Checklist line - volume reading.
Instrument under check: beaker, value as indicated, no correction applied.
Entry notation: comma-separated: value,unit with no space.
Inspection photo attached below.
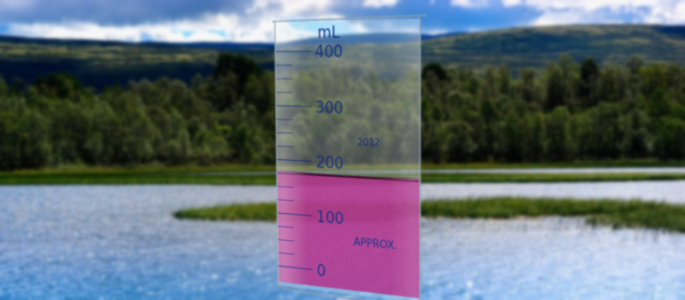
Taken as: 175,mL
